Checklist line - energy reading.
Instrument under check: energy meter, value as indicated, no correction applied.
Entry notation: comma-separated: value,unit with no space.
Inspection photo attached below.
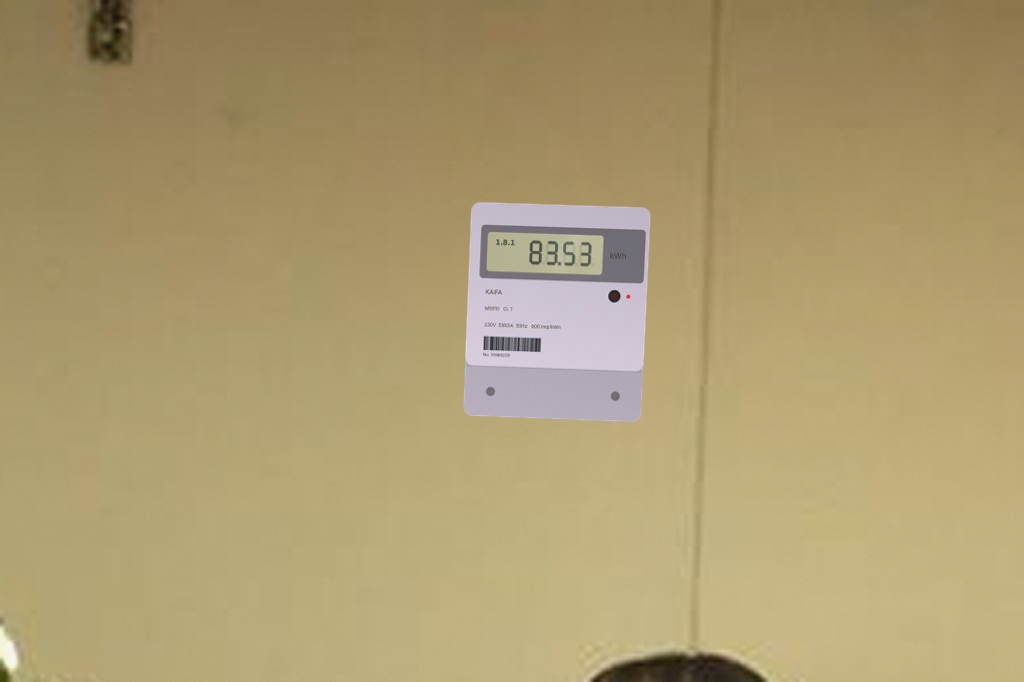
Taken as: 83.53,kWh
